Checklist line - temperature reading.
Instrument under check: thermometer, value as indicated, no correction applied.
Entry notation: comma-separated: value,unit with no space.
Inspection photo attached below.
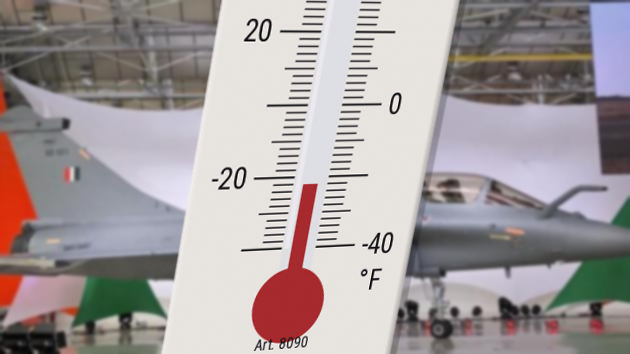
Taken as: -22,°F
